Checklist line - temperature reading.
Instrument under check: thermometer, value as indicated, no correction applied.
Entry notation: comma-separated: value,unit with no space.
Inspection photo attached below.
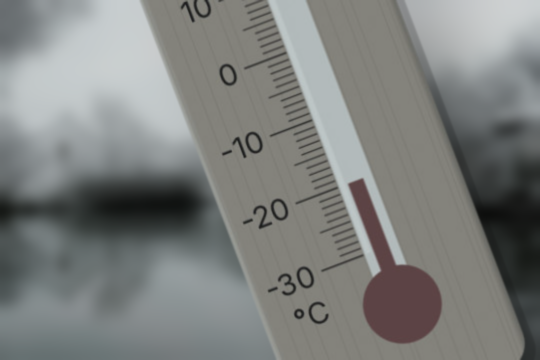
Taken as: -20,°C
